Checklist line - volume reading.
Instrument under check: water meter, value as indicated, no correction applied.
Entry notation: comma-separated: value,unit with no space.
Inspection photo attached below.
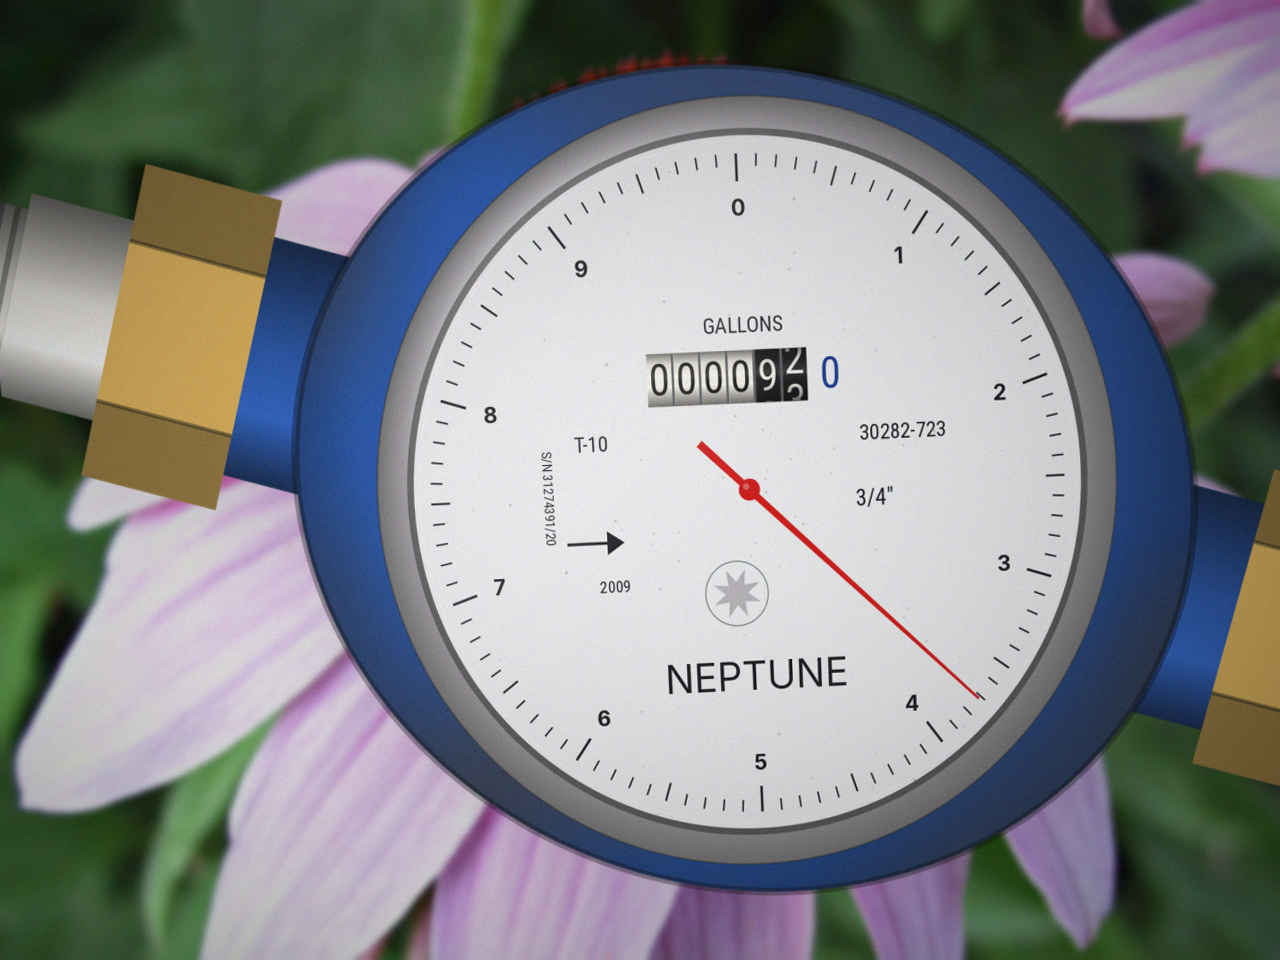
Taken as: 923.7,gal
